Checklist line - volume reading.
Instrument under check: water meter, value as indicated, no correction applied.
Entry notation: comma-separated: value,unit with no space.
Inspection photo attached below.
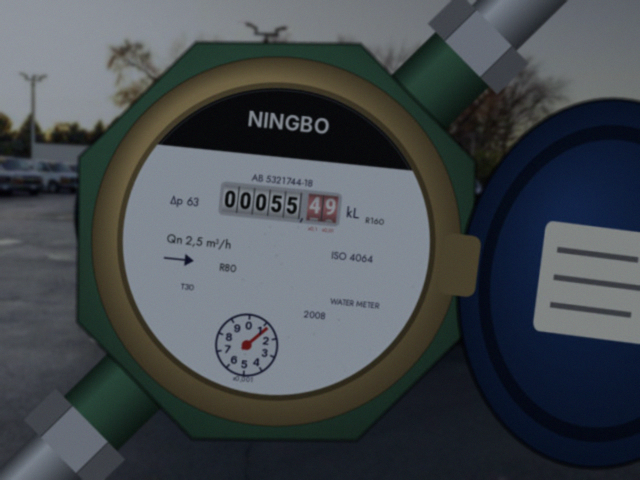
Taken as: 55.491,kL
